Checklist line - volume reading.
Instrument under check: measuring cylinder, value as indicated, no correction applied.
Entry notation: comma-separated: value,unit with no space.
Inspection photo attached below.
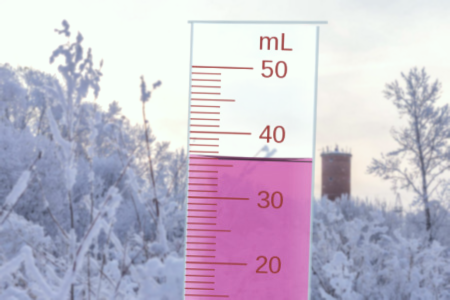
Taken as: 36,mL
